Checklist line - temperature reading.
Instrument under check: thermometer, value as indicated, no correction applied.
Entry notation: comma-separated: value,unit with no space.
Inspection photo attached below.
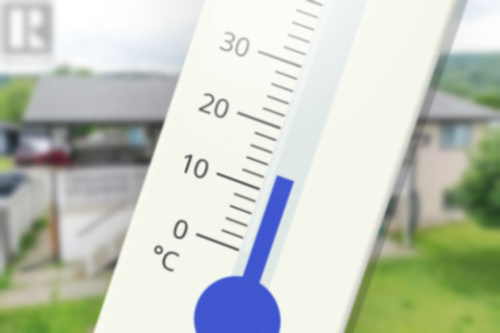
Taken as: 13,°C
